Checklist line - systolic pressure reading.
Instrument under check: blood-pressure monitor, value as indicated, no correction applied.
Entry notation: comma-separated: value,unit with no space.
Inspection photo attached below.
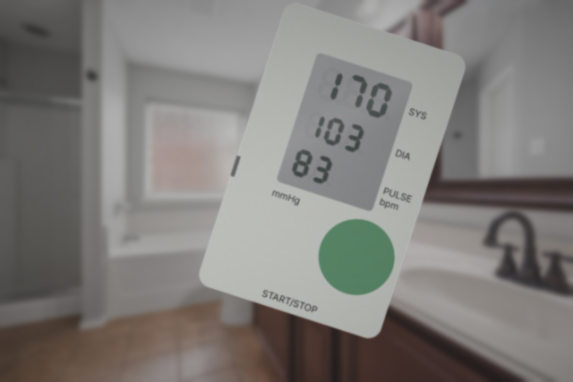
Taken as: 170,mmHg
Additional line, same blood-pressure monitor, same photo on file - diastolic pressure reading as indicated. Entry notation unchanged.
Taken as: 103,mmHg
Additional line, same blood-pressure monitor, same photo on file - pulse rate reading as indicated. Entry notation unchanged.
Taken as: 83,bpm
